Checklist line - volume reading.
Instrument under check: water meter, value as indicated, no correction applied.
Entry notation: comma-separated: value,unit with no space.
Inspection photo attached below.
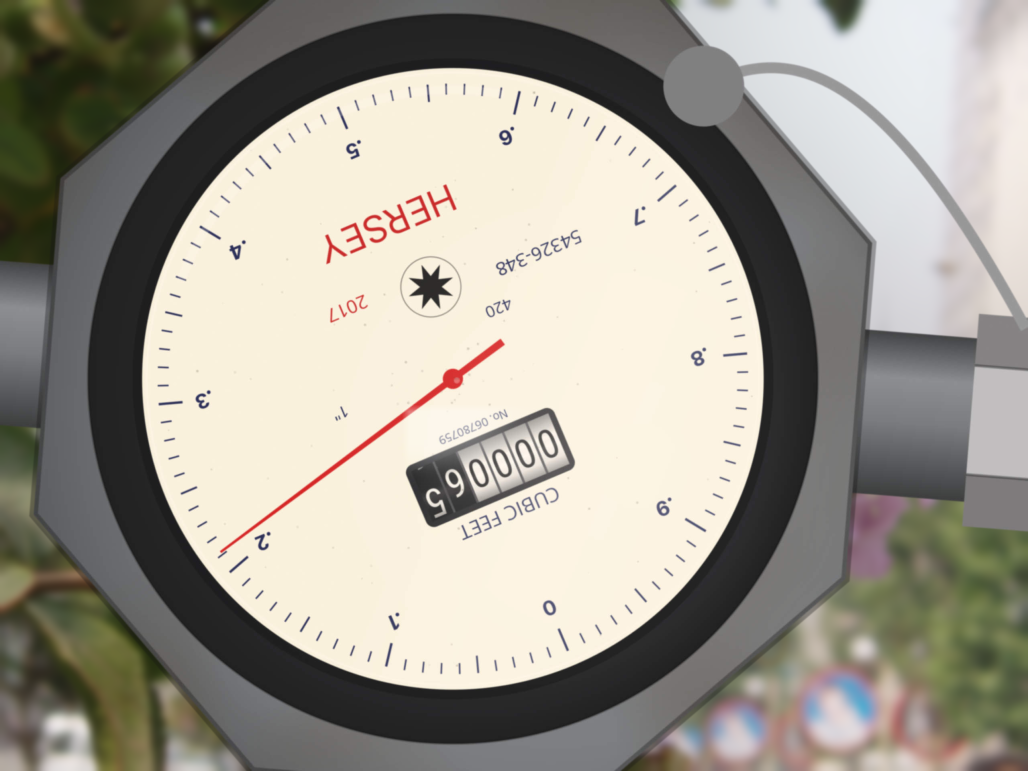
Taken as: 65.21,ft³
